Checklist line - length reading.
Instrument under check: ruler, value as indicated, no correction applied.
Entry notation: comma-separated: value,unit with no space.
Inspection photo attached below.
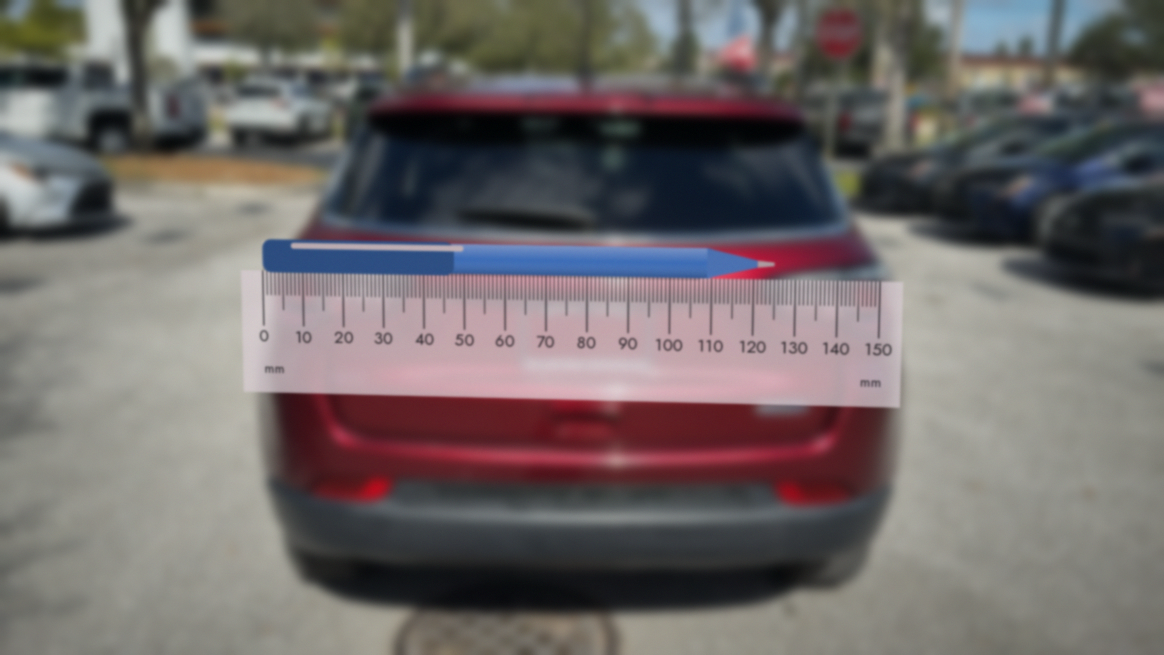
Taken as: 125,mm
